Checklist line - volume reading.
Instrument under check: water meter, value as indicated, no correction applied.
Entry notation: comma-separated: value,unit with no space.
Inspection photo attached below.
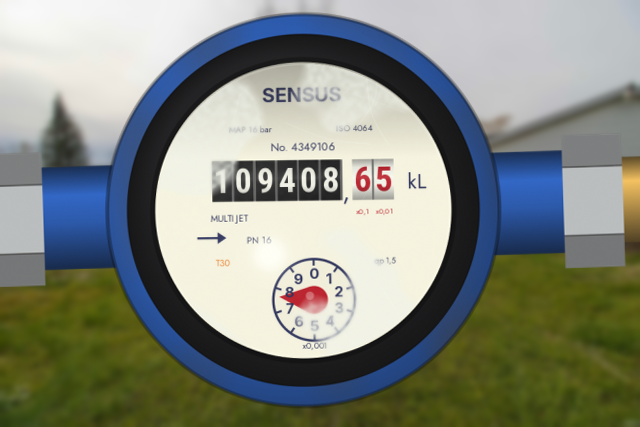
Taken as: 109408.657,kL
